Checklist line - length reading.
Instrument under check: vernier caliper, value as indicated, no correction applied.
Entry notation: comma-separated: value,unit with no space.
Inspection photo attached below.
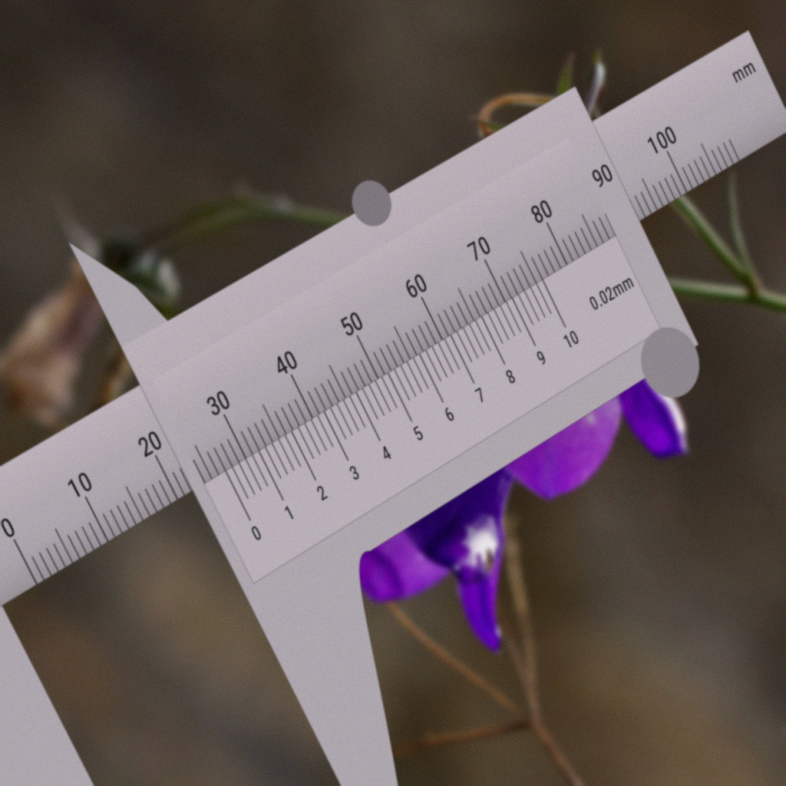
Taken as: 27.0,mm
